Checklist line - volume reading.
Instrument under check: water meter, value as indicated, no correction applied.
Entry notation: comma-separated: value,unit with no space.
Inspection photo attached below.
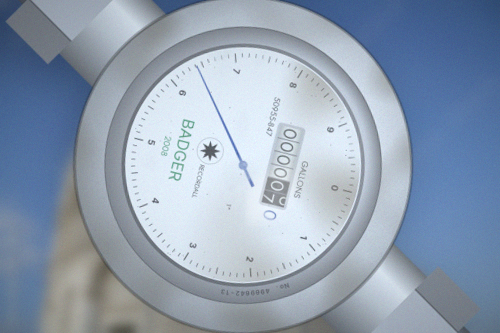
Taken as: 66.4,gal
